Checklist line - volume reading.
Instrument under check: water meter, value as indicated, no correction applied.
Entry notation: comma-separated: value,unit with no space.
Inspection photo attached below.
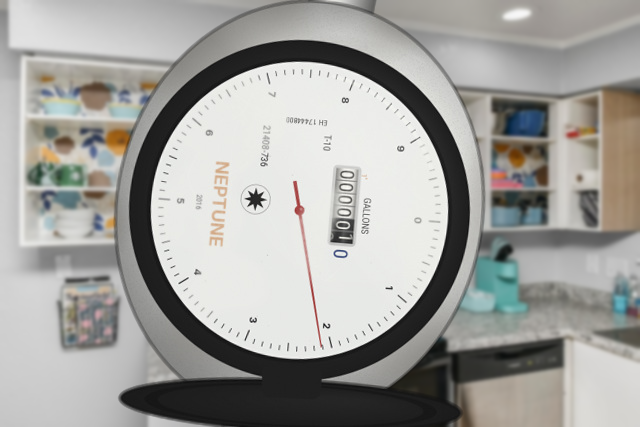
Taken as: 12.1,gal
